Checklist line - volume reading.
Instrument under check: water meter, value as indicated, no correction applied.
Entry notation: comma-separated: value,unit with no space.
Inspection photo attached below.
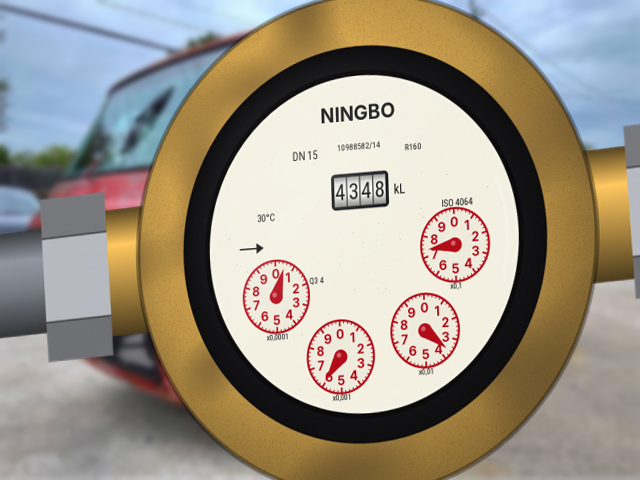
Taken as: 4348.7360,kL
